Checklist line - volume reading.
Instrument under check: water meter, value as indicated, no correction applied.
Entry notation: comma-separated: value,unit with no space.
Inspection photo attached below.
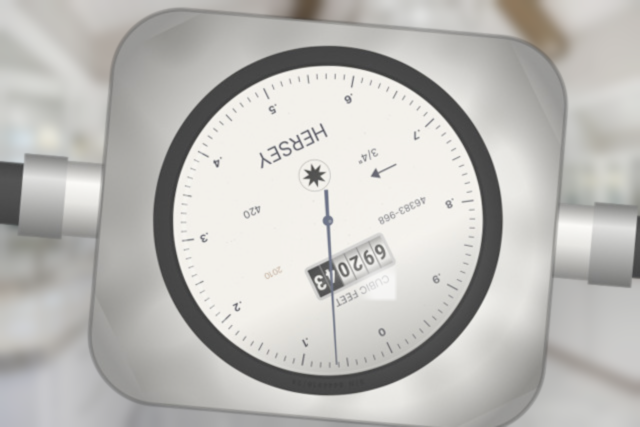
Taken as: 692043.06,ft³
